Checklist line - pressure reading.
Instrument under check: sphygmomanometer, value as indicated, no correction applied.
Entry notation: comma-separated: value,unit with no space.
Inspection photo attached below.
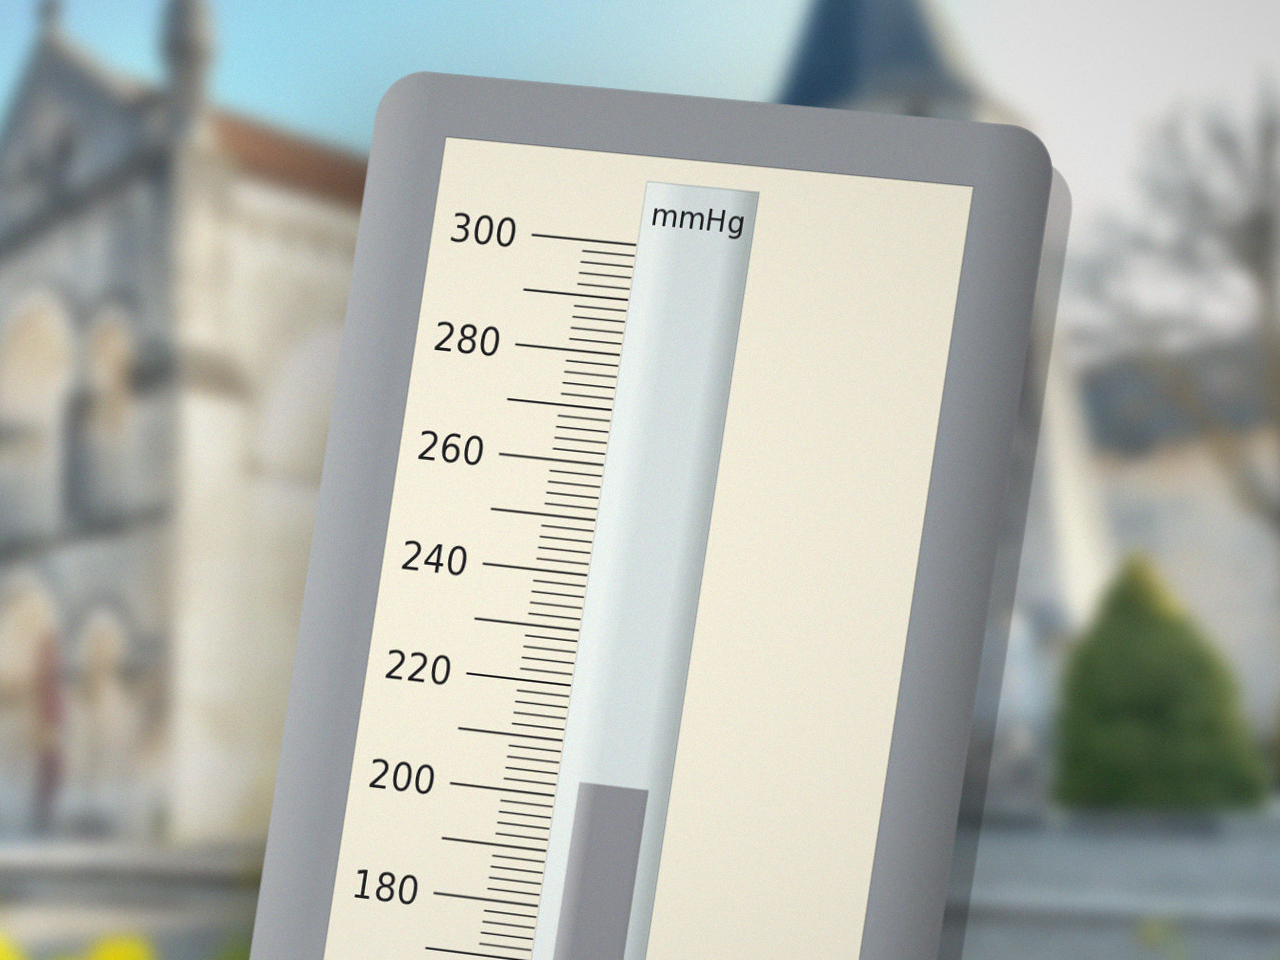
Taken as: 203,mmHg
